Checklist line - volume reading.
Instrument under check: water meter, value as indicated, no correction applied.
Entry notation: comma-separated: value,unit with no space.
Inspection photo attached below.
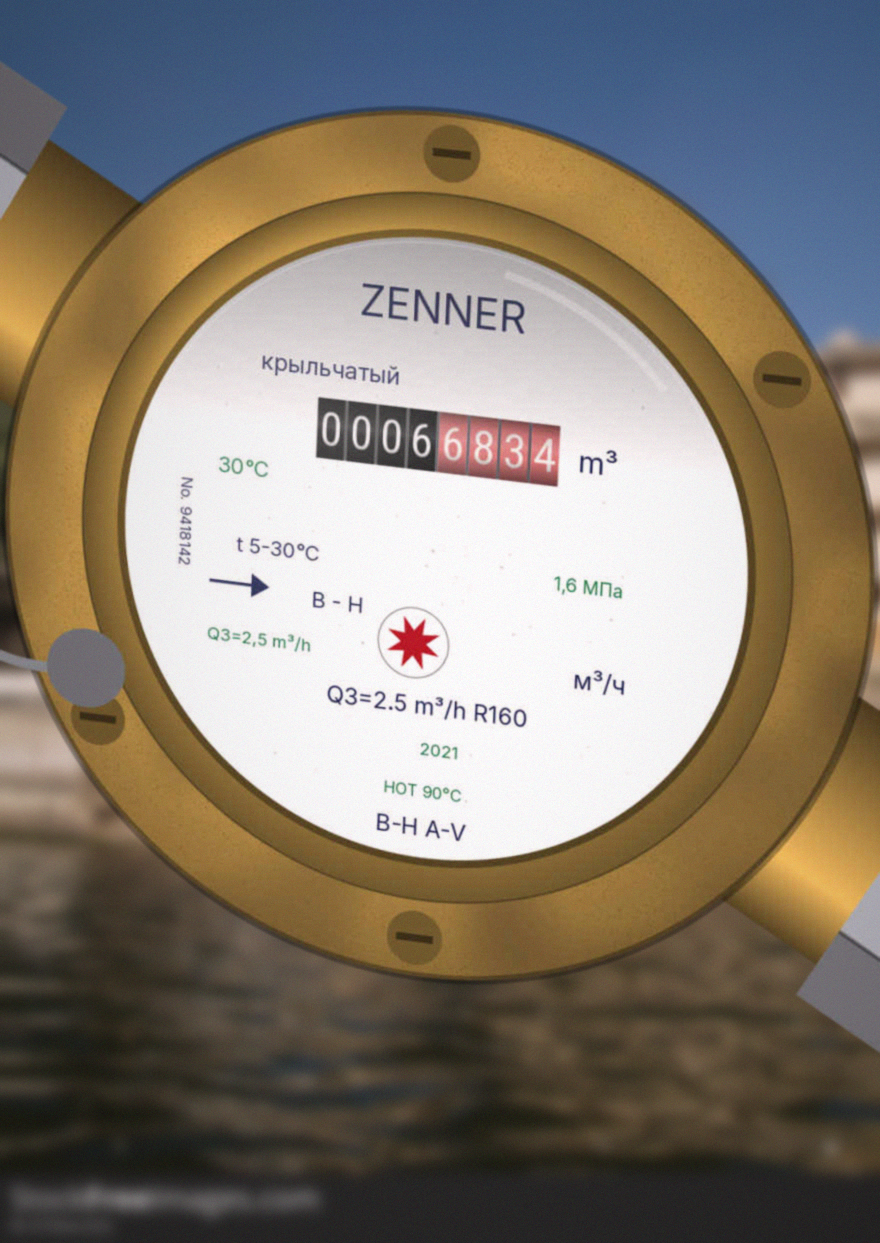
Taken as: 6.6834,m³
